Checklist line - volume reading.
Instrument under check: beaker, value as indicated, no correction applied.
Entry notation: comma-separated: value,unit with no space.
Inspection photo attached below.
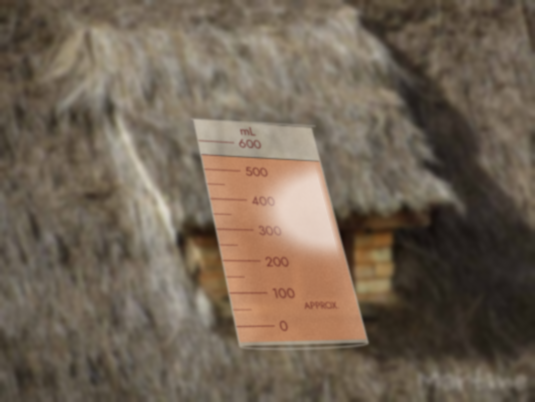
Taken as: 550,mL
